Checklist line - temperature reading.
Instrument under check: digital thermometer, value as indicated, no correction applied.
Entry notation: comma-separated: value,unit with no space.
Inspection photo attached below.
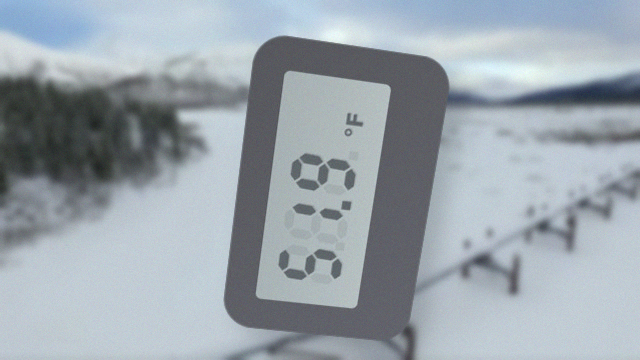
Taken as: 51.9,°F
